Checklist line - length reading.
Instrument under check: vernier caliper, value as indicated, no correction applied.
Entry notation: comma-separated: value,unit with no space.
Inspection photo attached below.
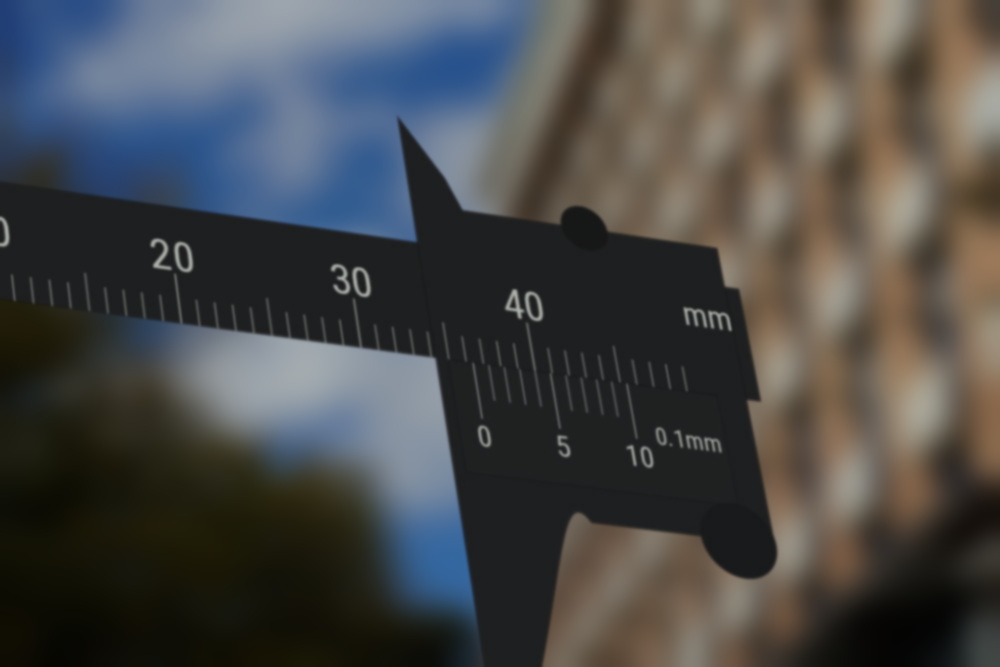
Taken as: 36.4,mm
